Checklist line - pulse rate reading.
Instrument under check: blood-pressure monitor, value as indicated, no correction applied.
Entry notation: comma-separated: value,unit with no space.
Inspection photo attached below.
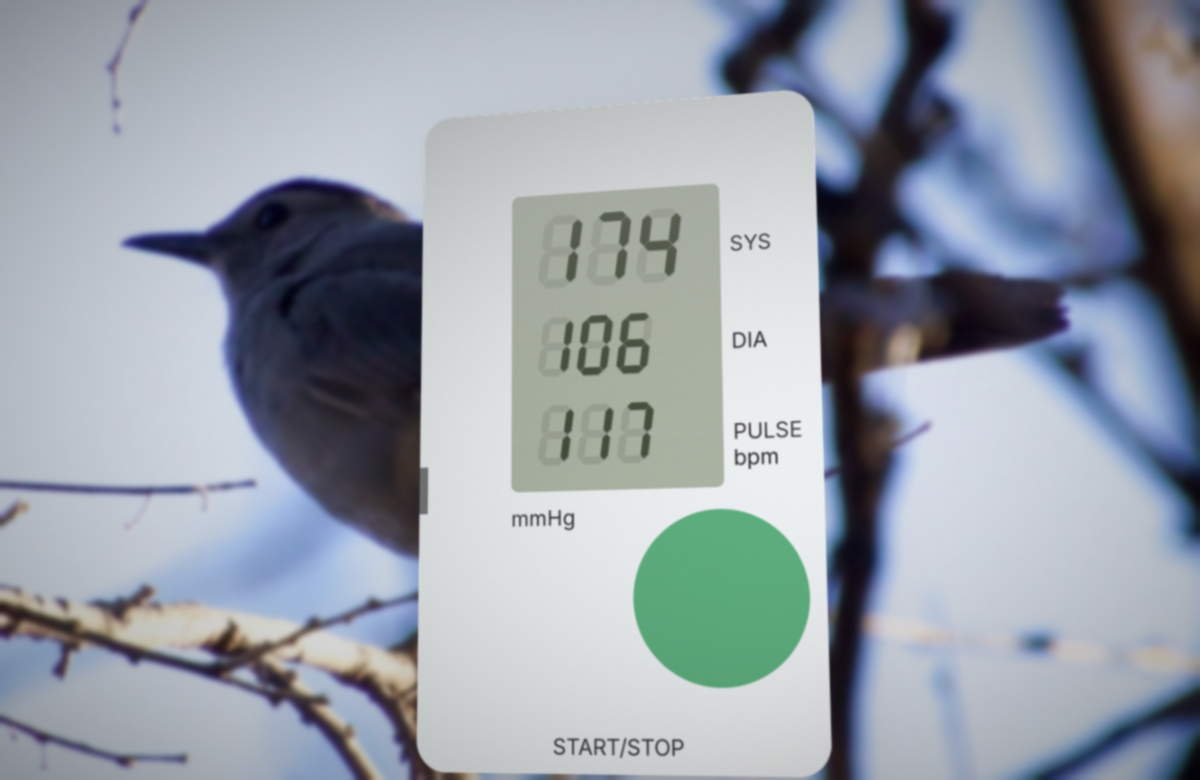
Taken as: 117,bpm
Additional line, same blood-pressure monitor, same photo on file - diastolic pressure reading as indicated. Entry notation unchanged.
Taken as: 106,mmHg
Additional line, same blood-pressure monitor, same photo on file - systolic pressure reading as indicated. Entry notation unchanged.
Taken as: 174,mmHg
